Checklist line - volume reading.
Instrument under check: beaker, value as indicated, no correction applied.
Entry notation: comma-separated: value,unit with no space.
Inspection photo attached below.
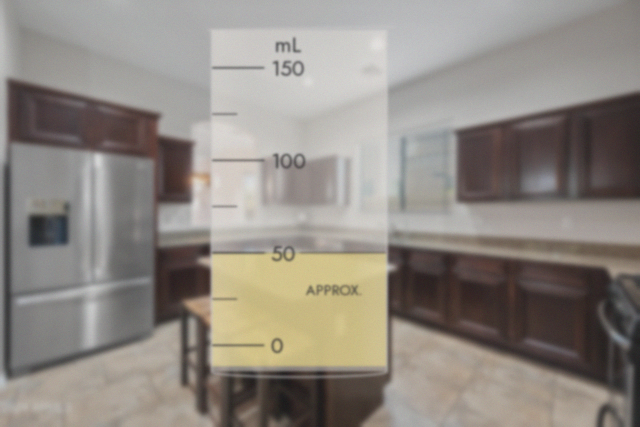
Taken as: 50,mL
